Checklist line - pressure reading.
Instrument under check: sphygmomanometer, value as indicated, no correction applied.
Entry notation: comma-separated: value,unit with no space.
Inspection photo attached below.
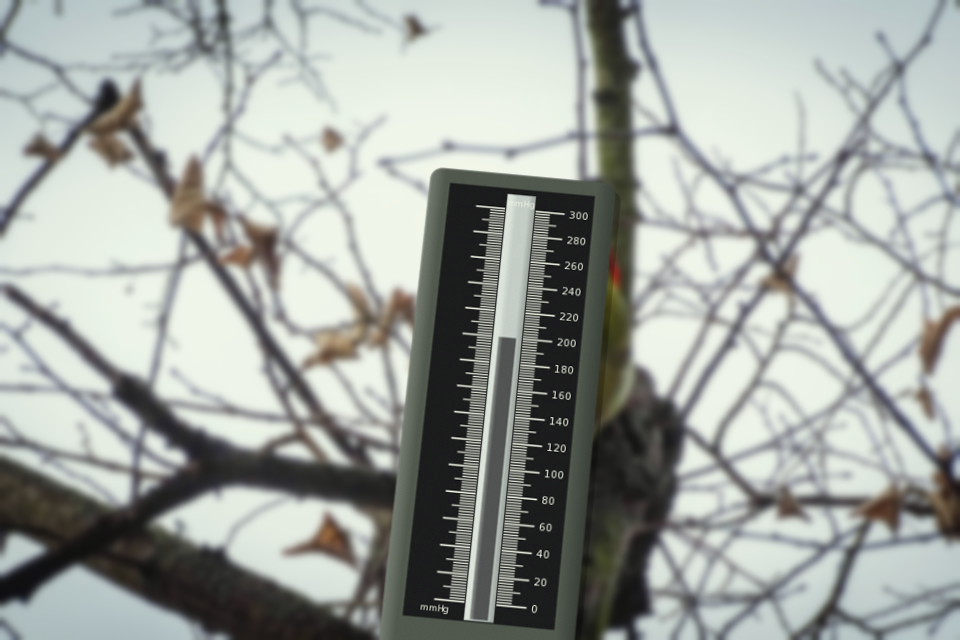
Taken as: 200,mmHg
